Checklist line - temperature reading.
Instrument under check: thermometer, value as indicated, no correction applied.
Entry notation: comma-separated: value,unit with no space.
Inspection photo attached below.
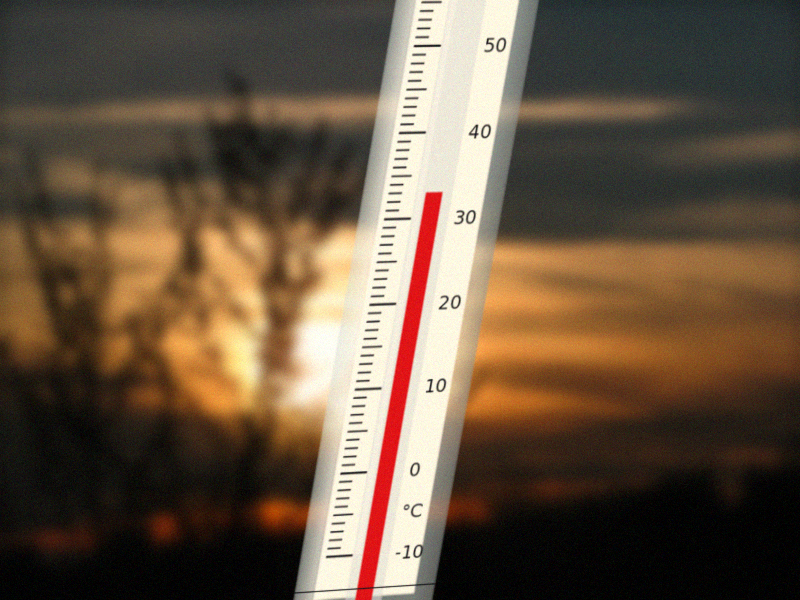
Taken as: 33,°C
